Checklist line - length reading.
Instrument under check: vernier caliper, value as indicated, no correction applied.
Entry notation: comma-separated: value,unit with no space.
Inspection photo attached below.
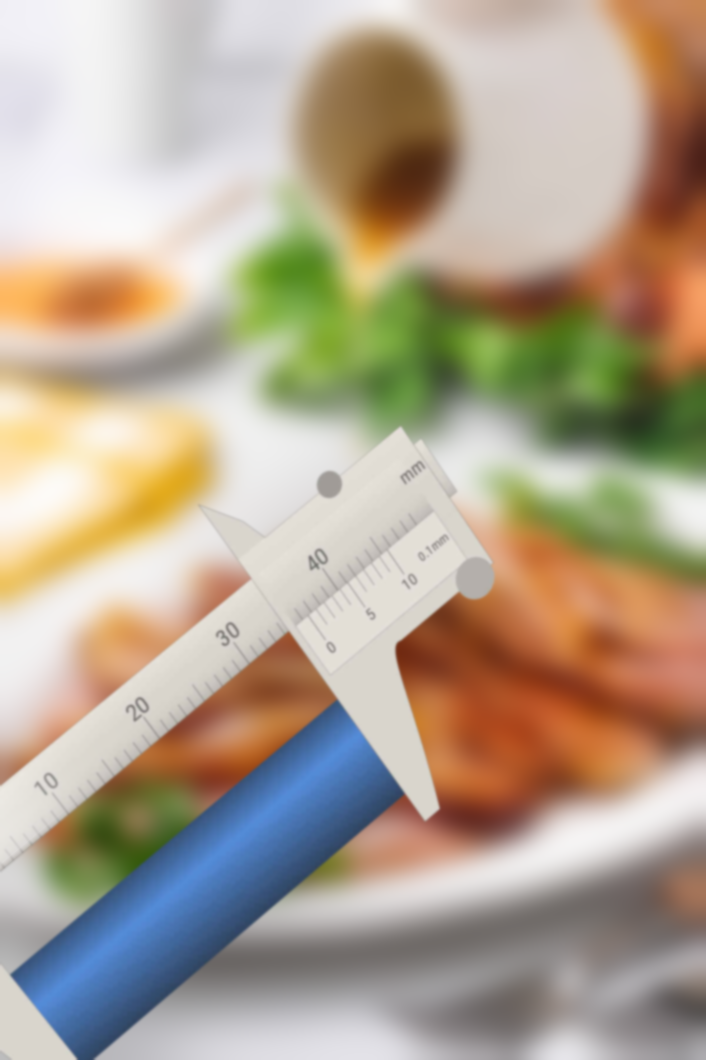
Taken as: 36.6,mm
